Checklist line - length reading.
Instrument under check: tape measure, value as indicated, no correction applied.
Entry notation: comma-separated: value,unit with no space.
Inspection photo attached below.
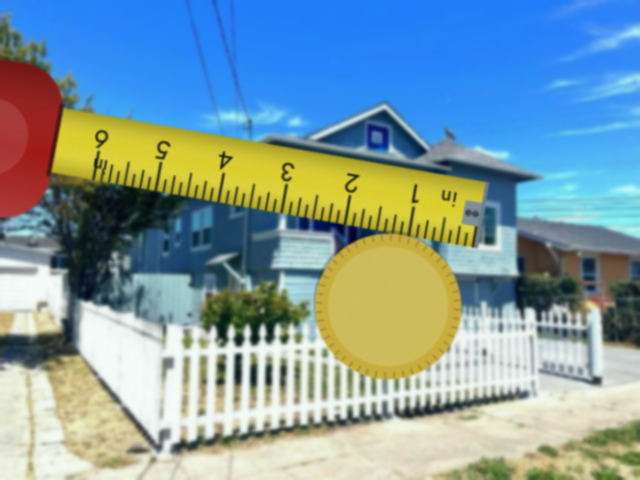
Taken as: 2.25,in
